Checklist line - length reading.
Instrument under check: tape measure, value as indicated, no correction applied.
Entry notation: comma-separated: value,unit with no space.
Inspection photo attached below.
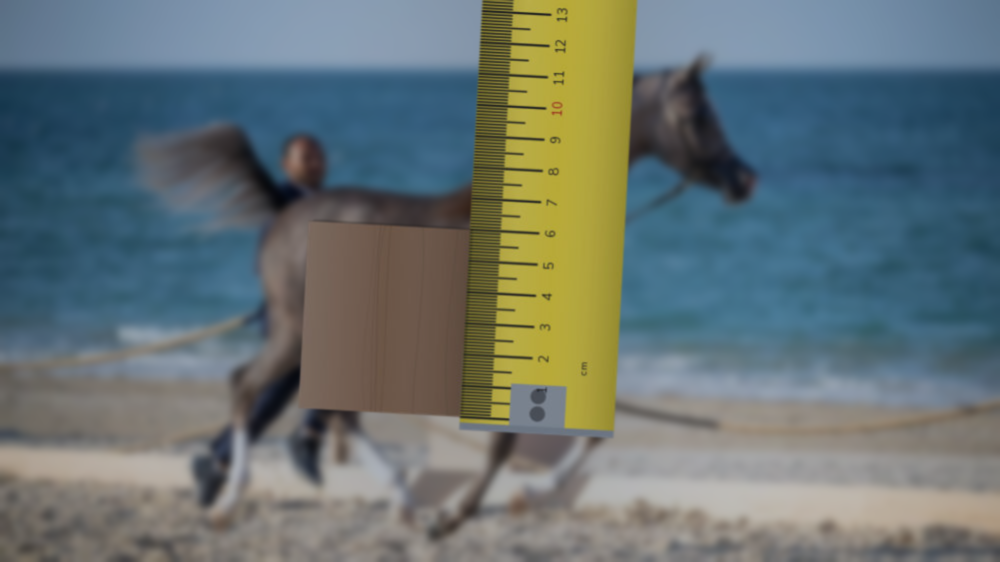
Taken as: 6,cm
